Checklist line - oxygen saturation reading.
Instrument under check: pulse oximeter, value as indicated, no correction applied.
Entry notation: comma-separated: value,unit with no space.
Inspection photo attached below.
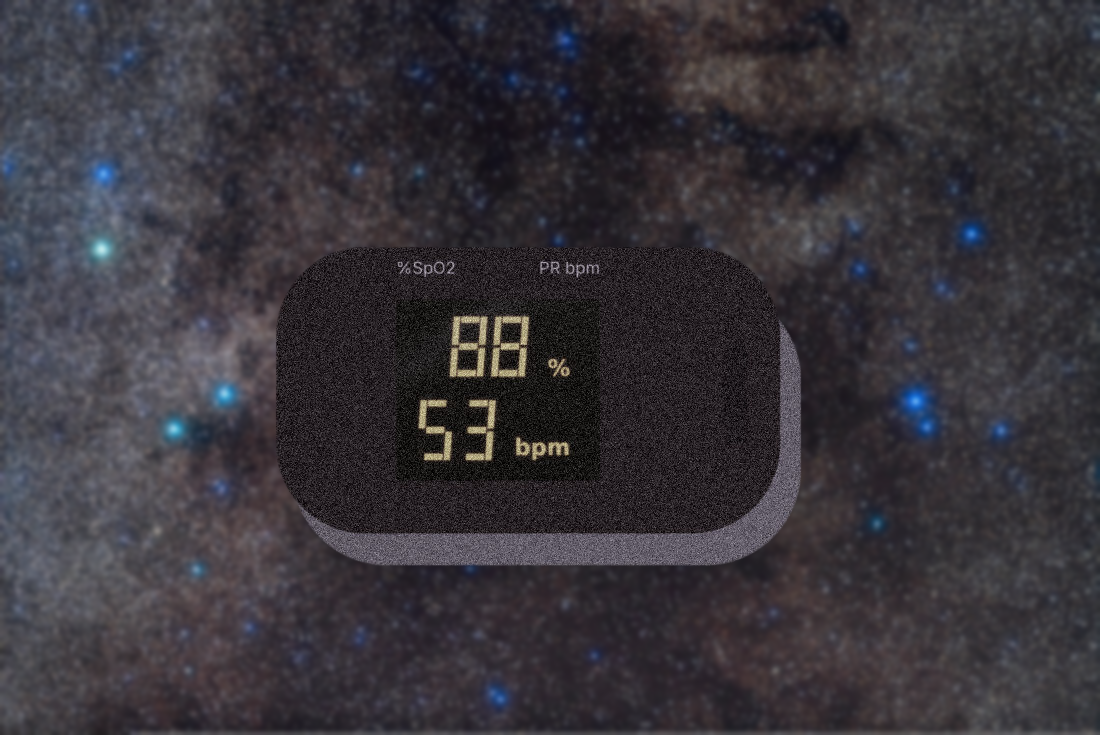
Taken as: 88,%
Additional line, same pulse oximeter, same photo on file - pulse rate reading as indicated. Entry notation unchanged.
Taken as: 53,bpm
